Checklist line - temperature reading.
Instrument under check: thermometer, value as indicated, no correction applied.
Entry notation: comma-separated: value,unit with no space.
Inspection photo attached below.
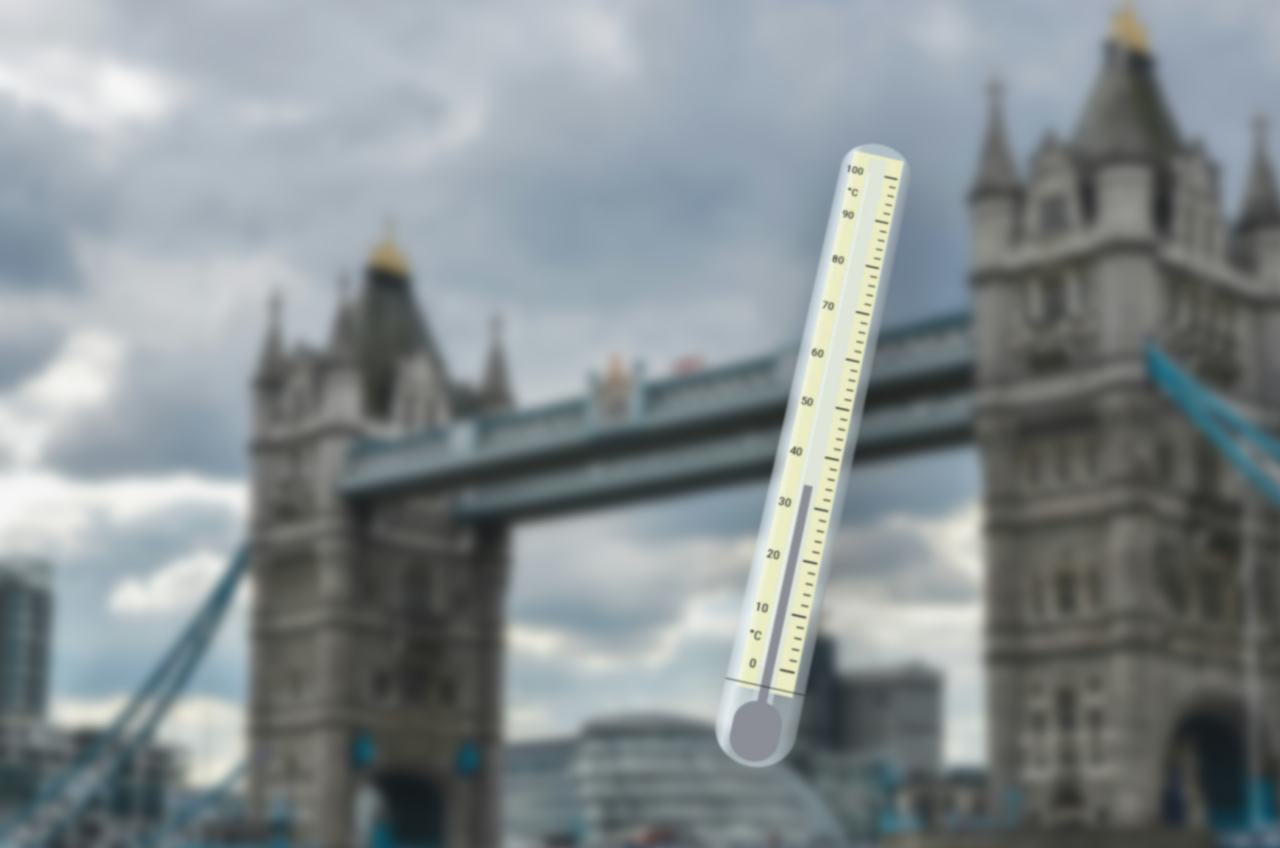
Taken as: 34,°C
